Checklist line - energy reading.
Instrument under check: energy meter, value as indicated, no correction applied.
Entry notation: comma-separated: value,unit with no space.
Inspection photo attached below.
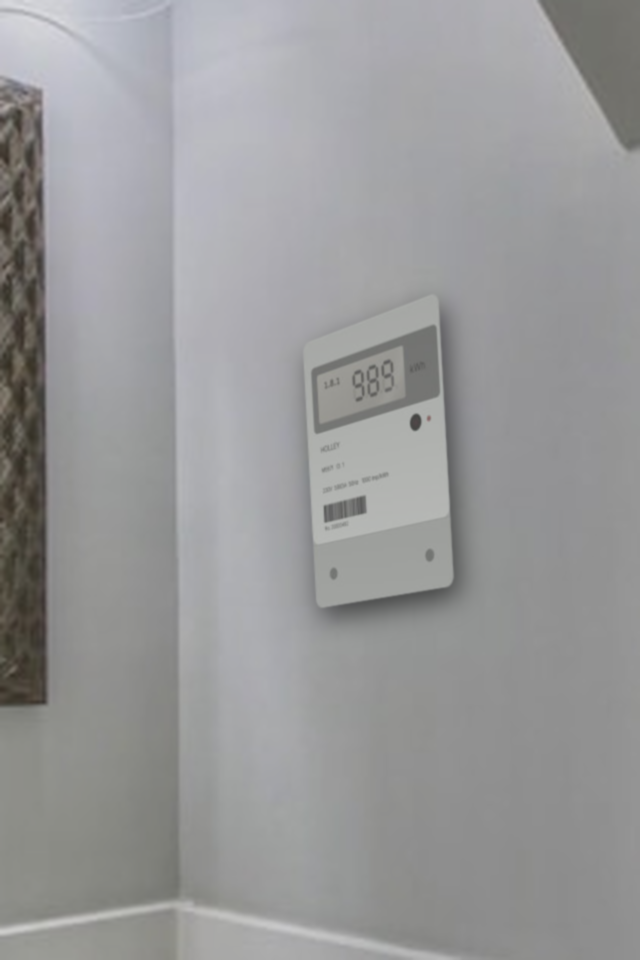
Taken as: 989,kWh
